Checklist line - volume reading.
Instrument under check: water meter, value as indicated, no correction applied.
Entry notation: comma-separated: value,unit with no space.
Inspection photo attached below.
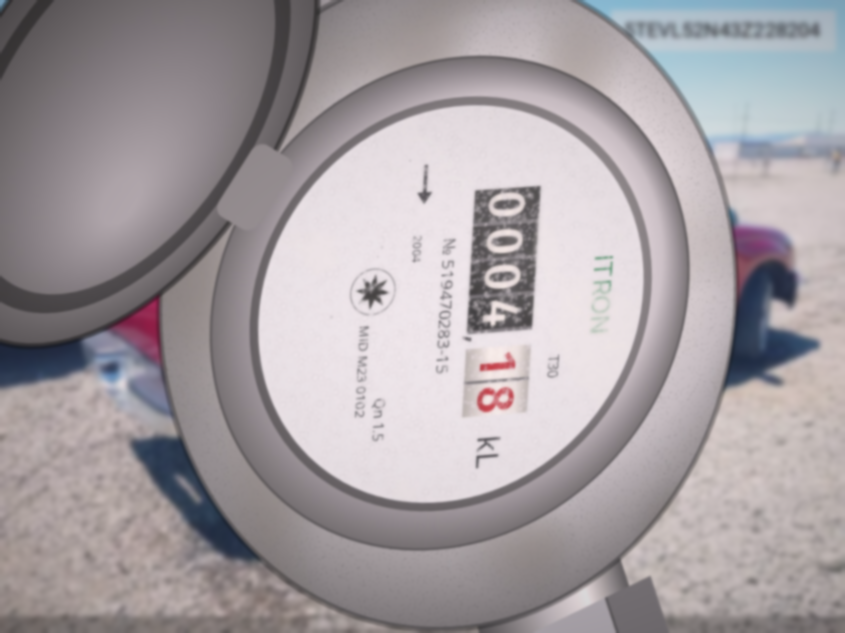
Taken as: 4.18,kL
